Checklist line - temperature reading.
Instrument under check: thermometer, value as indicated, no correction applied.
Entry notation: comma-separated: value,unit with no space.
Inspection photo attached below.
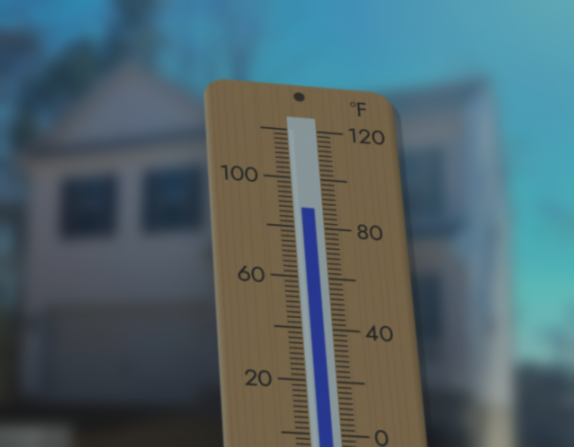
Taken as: 88,°F
